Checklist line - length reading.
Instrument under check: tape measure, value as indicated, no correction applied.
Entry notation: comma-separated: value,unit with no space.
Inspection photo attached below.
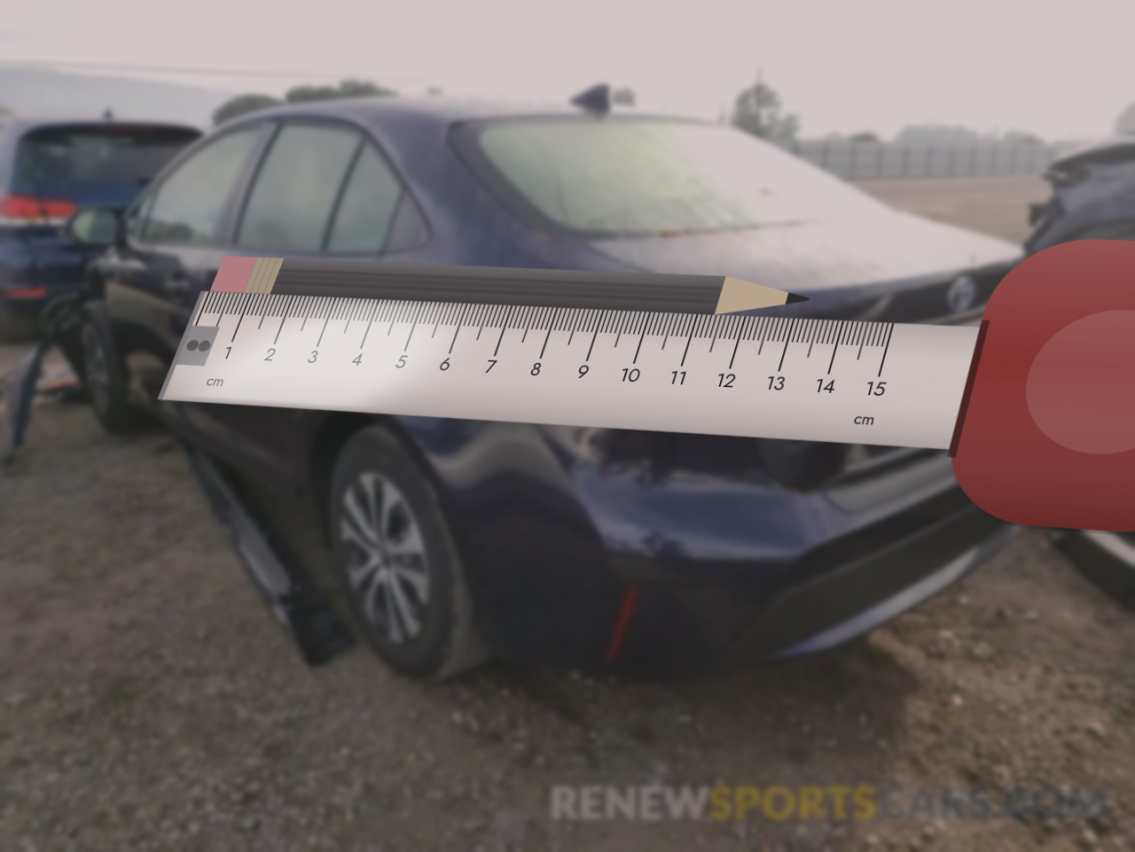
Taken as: 13.2,cm
